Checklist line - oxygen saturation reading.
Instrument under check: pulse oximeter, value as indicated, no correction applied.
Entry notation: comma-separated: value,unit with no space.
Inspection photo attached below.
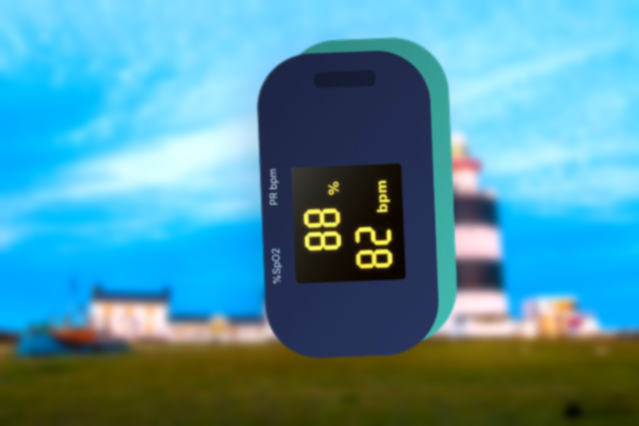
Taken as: 88,%
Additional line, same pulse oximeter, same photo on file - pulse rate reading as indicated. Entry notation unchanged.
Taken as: 82,bpm
